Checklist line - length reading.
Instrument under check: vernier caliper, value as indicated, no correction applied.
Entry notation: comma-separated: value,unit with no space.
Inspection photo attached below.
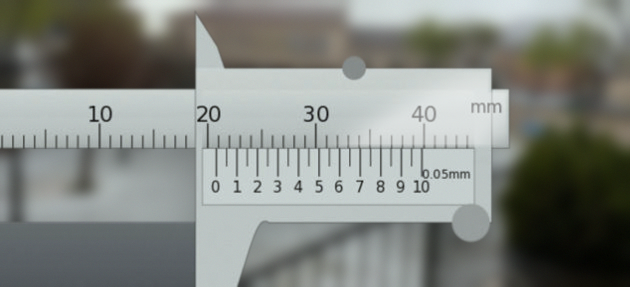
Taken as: 20.8,mm
